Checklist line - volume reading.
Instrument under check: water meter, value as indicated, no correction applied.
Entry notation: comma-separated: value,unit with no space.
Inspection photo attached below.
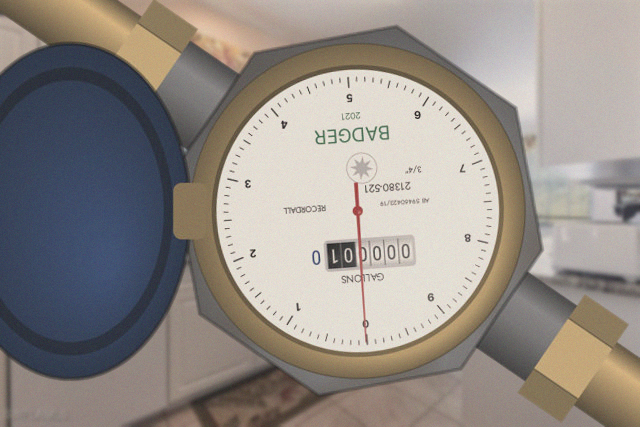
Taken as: 10.0,gal
